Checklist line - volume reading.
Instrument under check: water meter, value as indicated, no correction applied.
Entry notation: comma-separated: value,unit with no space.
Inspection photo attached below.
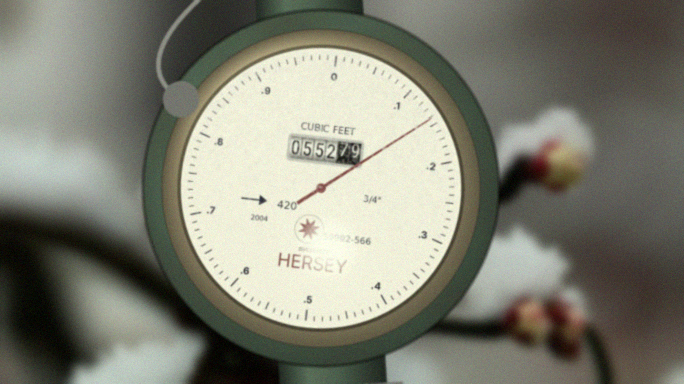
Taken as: 55279.14,ft³
